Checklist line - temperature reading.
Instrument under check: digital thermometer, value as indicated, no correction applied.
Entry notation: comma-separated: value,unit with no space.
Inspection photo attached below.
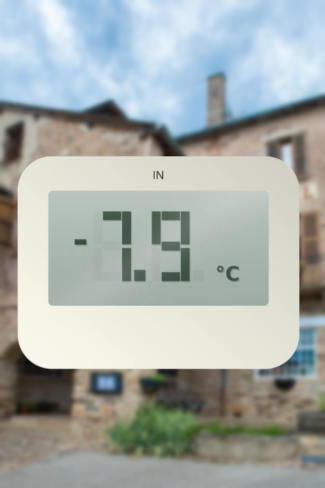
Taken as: -7.9,°C
